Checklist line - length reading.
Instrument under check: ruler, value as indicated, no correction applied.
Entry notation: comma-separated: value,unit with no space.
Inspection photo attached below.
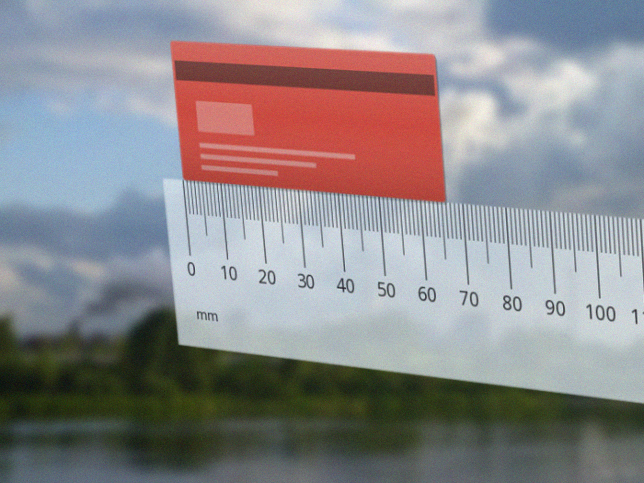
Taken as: 66,mm
